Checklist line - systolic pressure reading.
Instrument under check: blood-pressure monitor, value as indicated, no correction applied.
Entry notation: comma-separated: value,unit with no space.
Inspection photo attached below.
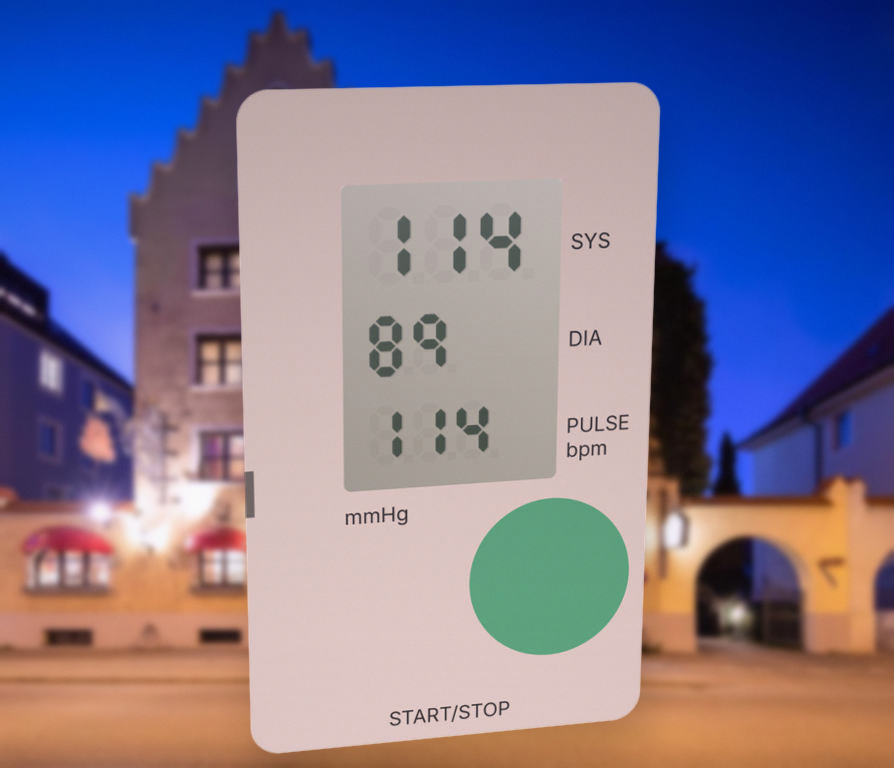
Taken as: 114,mmHg
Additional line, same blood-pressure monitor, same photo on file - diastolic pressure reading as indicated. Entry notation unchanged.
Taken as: 89,mmHg
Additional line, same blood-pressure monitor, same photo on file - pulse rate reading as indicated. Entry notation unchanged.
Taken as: 114,bpm
